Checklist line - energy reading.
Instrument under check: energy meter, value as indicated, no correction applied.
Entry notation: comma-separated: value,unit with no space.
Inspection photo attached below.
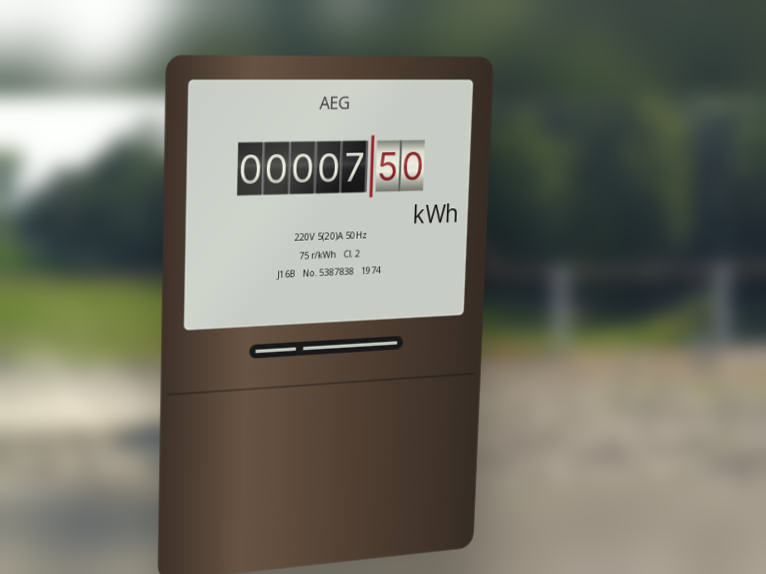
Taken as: 7.50,kWh
